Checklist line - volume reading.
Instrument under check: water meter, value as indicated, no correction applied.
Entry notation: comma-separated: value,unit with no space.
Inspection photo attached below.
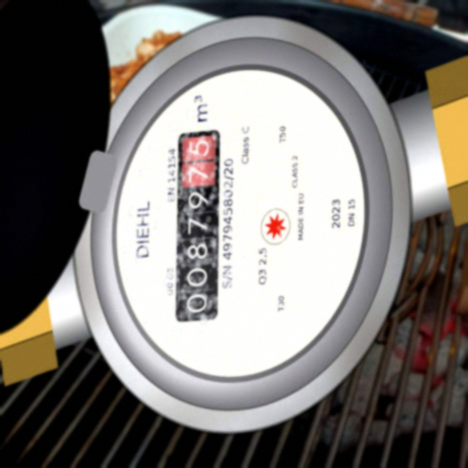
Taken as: 879.75,m³
